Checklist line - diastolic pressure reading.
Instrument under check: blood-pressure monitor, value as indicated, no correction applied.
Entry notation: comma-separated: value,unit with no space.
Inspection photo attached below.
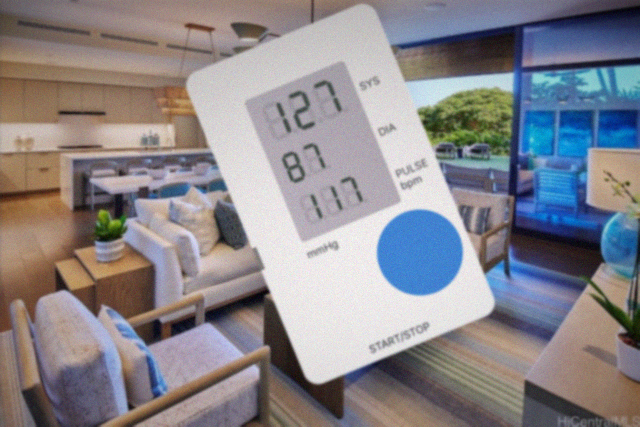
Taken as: 87,mmHg
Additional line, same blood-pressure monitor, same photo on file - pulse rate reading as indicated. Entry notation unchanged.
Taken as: 117,bpm
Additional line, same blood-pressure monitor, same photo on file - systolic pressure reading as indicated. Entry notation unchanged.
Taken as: 127,mmHg
